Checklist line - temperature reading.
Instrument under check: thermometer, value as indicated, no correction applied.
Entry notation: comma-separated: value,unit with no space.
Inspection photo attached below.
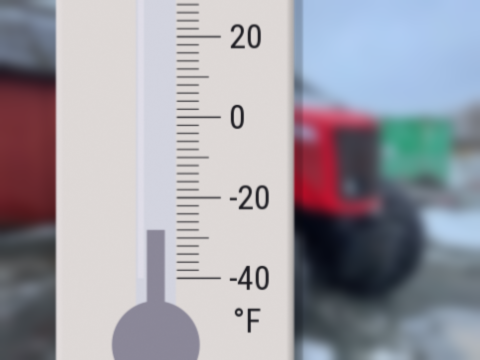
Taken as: -28,°F
